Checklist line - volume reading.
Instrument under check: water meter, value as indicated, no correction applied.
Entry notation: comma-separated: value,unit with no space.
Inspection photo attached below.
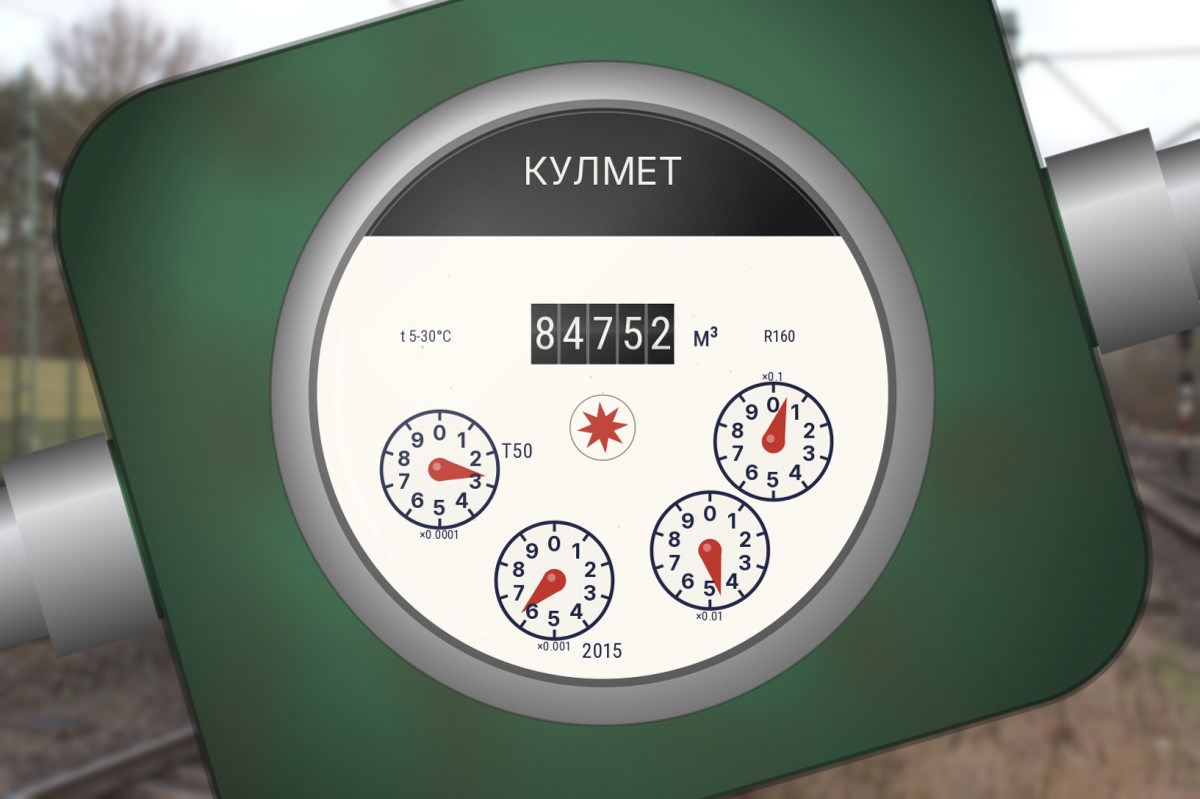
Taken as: 84752.0462,m³
